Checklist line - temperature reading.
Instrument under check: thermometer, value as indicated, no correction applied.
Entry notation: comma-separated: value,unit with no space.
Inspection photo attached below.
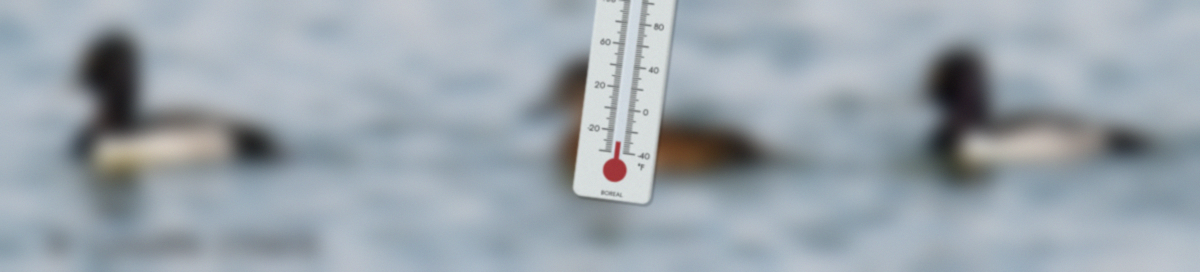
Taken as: -30,°F
